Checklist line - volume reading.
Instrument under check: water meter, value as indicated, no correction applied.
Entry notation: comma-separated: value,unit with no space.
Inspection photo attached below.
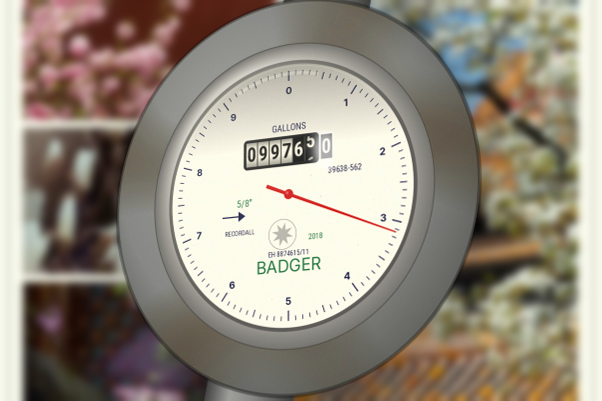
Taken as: 997653.1,gal
